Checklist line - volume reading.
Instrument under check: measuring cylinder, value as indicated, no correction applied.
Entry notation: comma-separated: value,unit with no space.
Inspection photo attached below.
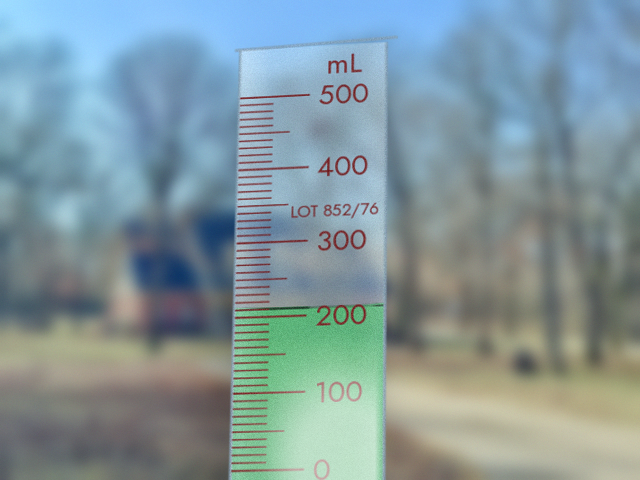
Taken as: 210,mL
